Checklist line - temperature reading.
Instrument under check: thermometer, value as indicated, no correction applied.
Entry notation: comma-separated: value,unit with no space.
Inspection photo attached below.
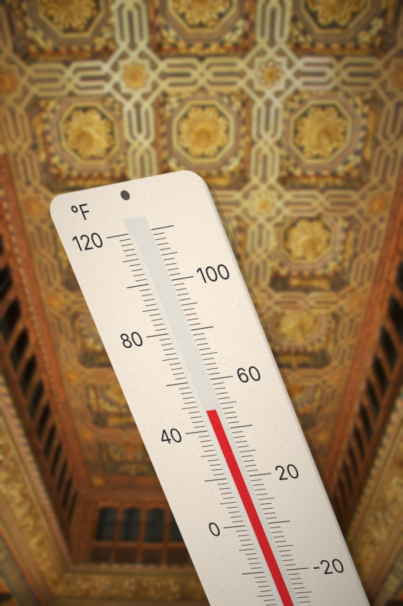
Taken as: 48,°F
